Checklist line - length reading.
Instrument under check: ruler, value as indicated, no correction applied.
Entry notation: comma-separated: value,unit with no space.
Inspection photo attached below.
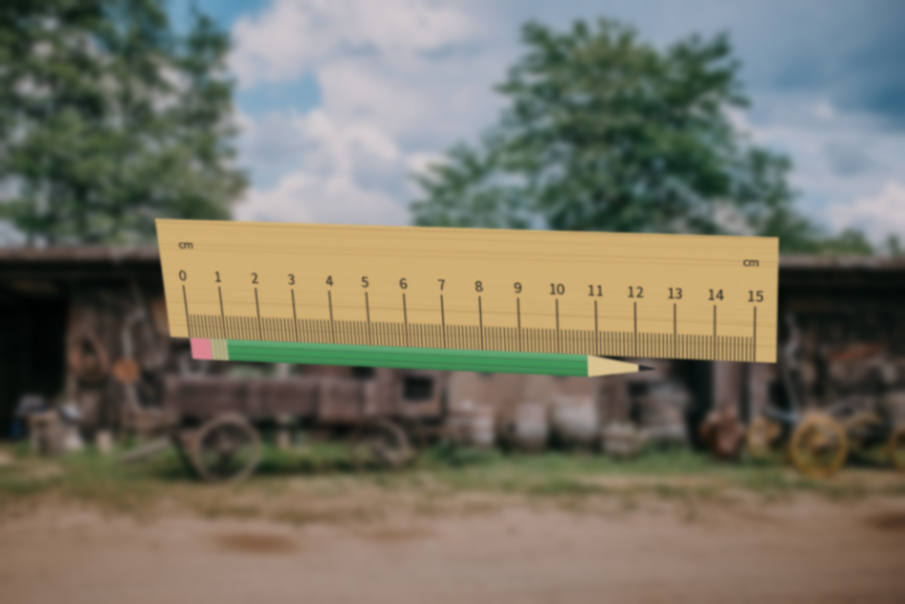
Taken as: 12.5,cm
